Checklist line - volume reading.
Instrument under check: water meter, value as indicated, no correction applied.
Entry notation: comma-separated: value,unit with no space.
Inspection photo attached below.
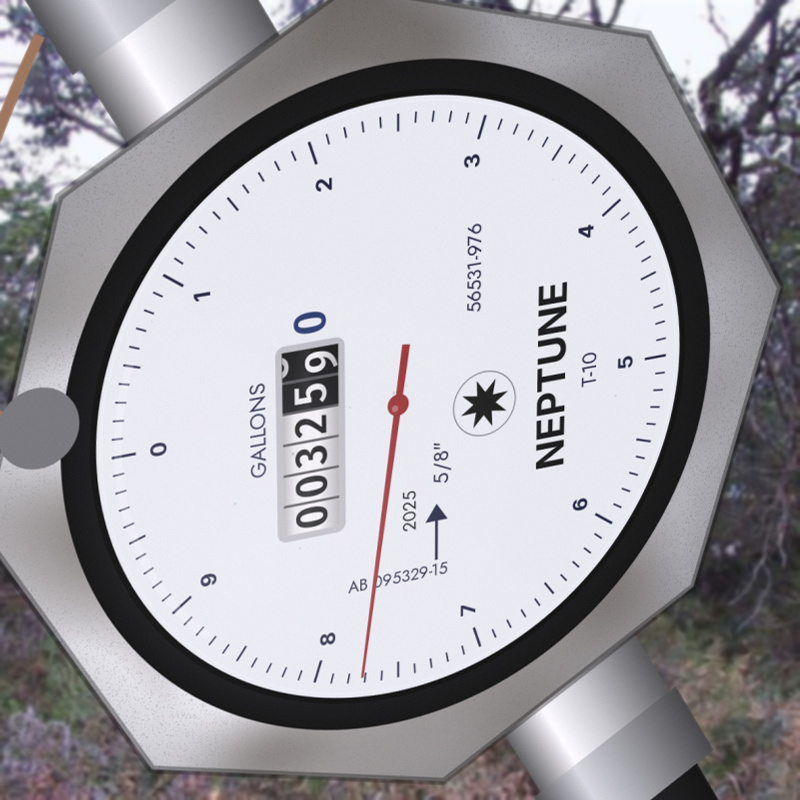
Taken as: 32587.7,gal
